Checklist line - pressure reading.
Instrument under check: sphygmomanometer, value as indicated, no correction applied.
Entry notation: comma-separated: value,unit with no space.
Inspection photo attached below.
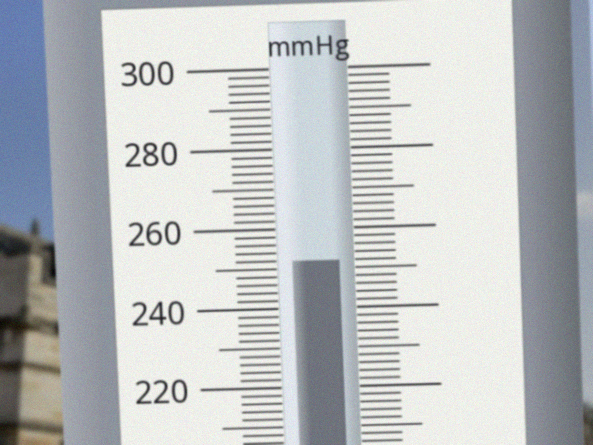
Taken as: 252,mmHg
